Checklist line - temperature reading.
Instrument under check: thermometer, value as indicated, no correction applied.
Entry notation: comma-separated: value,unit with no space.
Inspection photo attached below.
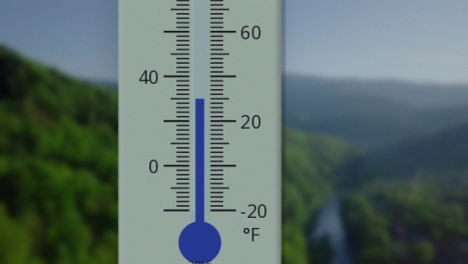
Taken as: 30,°F
